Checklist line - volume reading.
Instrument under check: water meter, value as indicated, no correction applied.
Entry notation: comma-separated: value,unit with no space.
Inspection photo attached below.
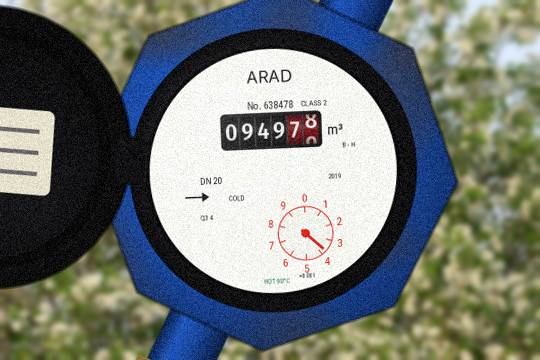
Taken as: 949.783,m³
